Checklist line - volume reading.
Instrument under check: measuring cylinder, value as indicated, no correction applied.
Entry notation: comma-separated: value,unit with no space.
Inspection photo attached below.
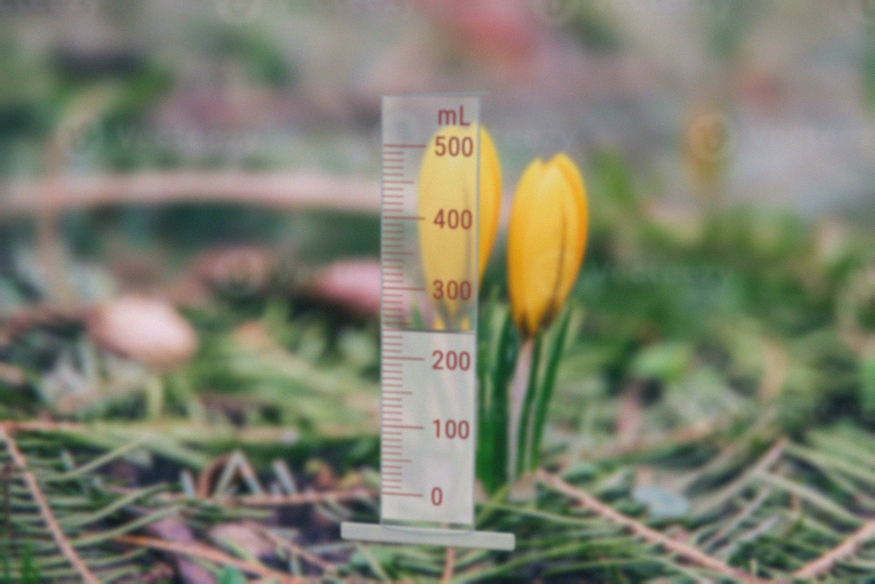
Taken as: 240,mL
